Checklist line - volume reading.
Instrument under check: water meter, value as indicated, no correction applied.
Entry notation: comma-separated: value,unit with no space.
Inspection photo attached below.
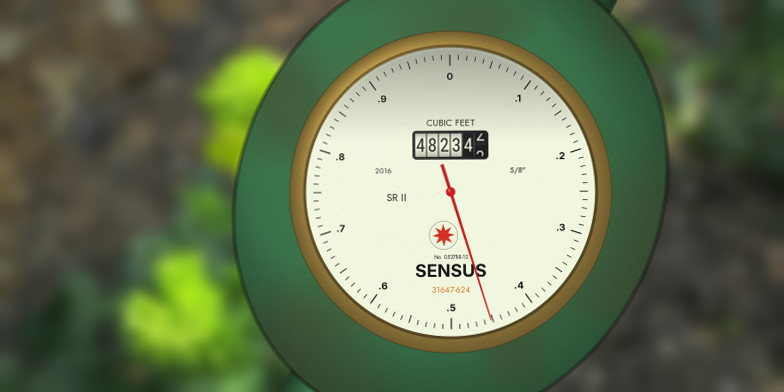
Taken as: 482342.45,ft³
